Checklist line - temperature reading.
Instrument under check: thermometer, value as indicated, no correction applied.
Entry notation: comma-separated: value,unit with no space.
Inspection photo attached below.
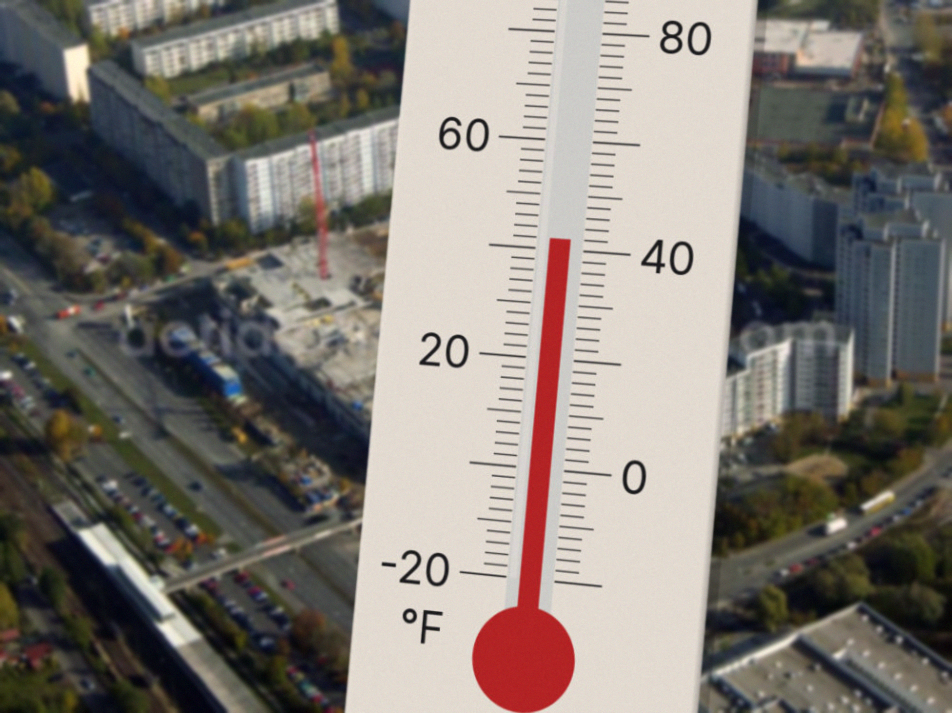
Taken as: 42,°F
